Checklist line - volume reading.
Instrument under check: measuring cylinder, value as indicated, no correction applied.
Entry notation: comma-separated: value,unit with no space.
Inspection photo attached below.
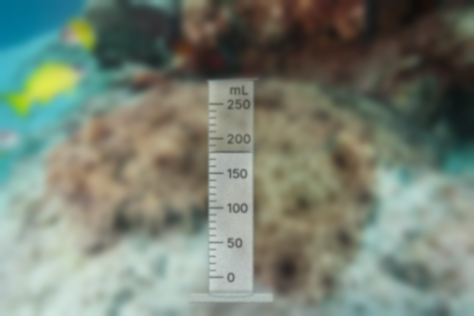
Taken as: 180,mL
